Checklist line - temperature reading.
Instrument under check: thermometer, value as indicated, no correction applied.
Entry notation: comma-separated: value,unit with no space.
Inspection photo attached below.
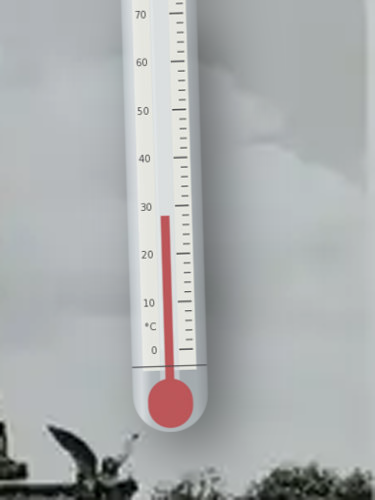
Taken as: 28,°C
